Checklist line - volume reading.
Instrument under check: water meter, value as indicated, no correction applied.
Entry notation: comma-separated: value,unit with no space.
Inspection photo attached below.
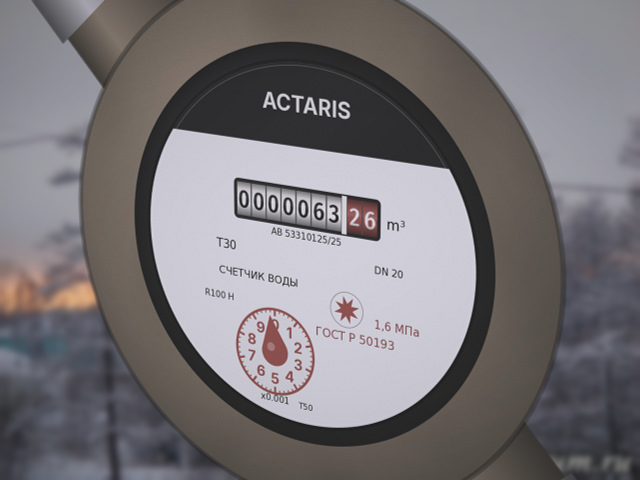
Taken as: 63.259,m³
